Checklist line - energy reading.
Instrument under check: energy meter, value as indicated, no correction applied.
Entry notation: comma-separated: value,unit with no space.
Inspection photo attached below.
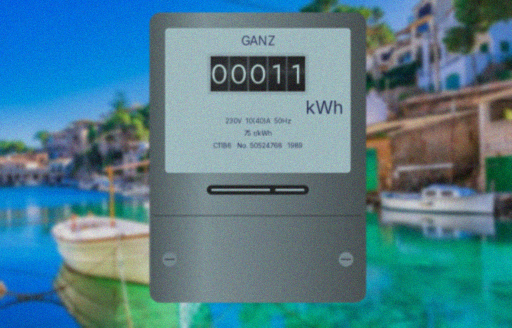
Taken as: 11,kWh
